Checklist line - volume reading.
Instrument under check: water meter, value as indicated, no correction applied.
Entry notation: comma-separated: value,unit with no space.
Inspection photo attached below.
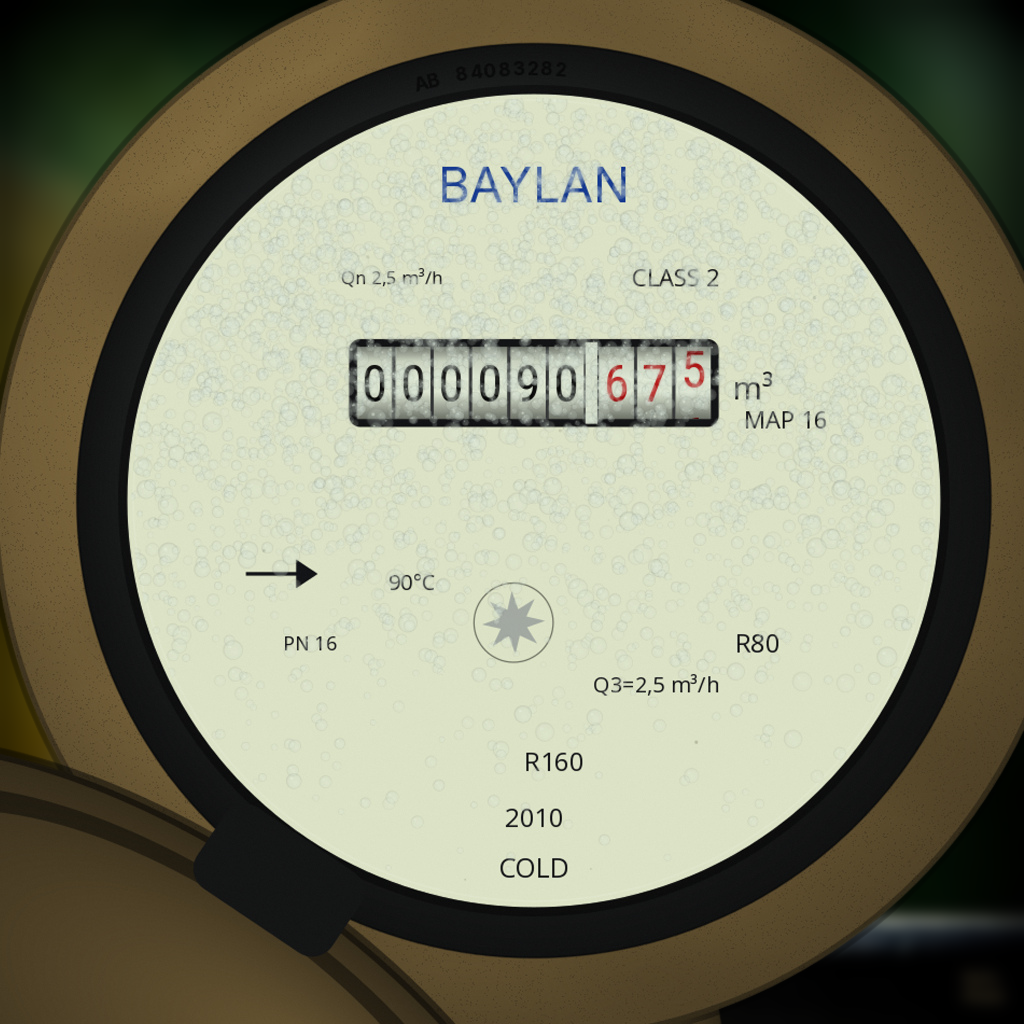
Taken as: 90.675,m³
